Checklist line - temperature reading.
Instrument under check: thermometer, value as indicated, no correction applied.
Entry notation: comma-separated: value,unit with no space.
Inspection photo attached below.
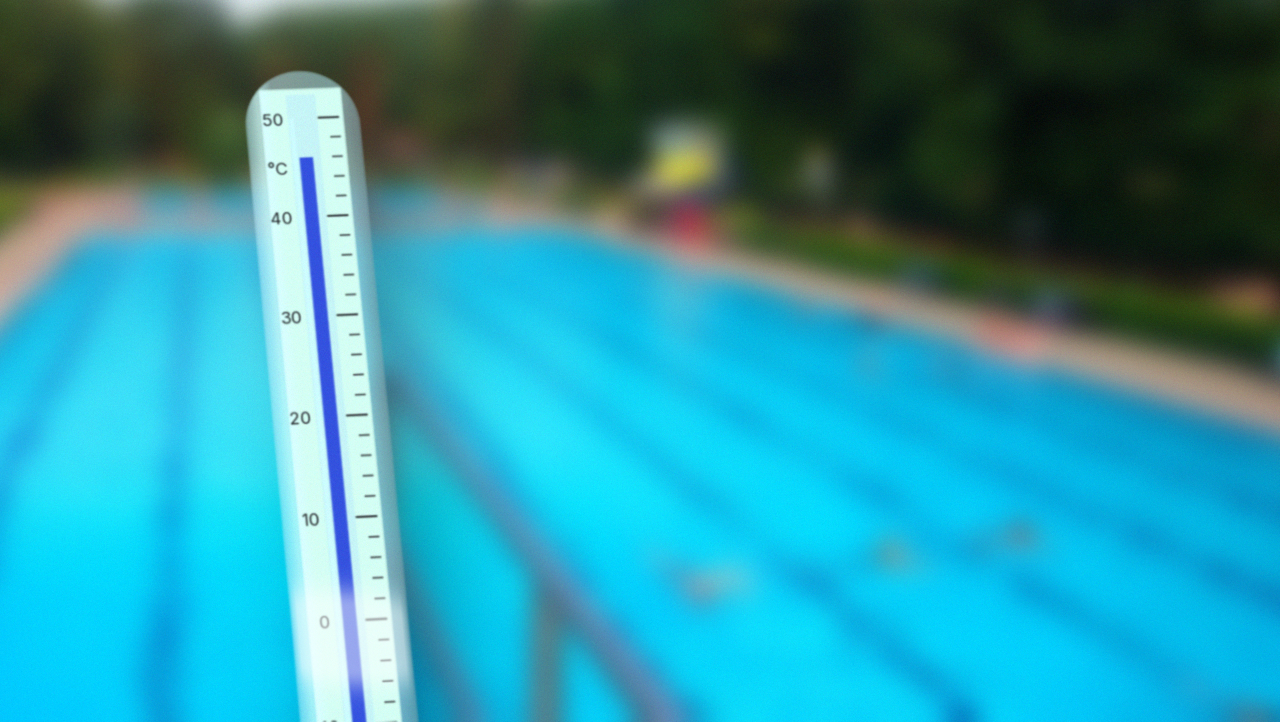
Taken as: 46,°C
